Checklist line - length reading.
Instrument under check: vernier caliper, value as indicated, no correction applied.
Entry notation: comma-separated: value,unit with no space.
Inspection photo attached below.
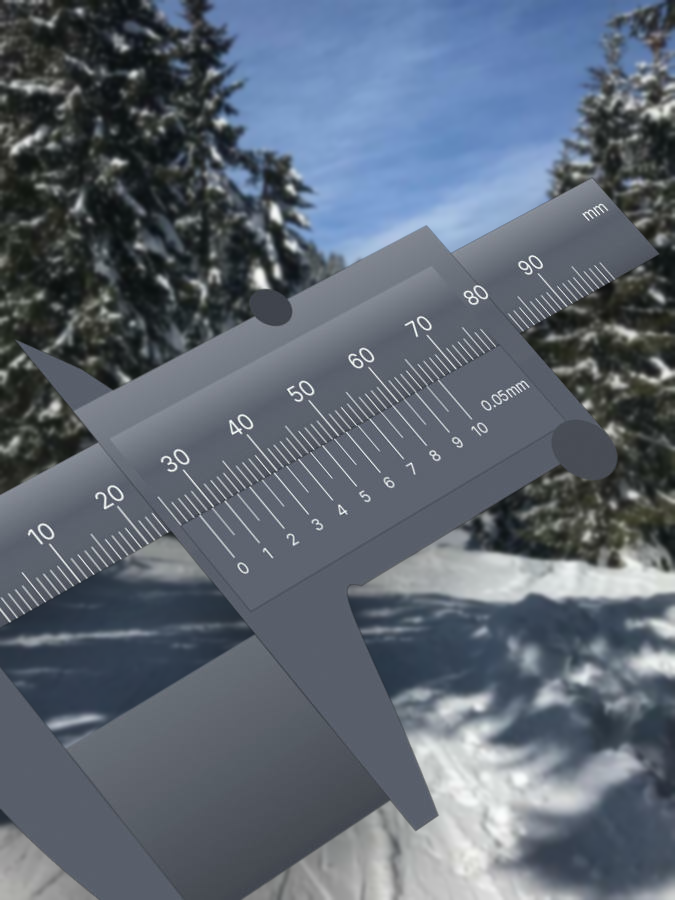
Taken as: 27.8,mm
